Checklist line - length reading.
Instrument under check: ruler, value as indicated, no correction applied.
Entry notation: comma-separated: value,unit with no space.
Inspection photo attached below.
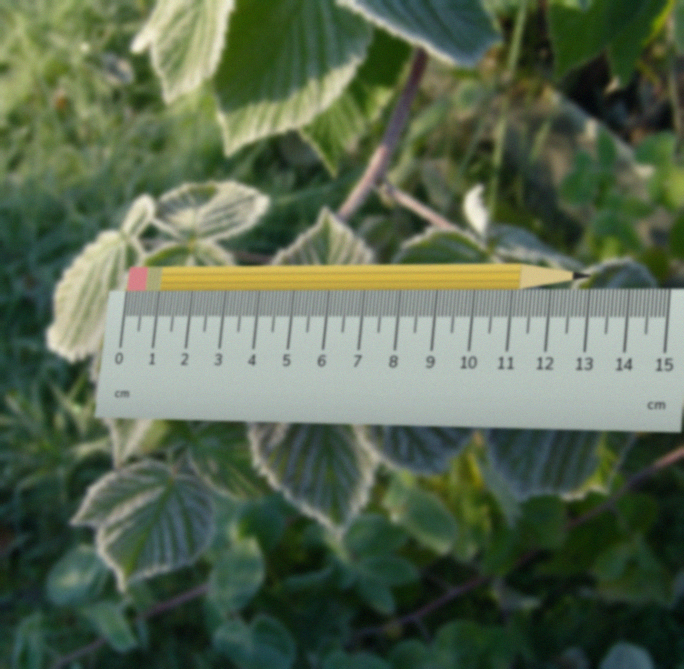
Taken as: 13,cm
